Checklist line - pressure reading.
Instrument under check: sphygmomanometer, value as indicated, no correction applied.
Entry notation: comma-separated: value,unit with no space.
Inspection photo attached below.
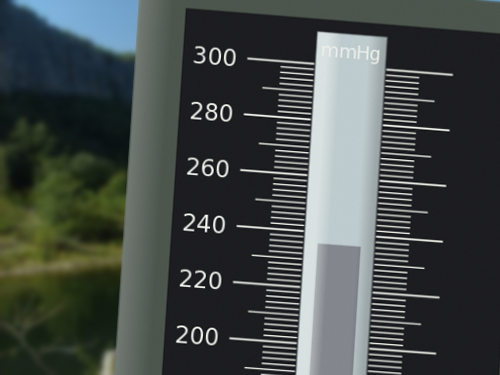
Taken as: 236,mmHg
